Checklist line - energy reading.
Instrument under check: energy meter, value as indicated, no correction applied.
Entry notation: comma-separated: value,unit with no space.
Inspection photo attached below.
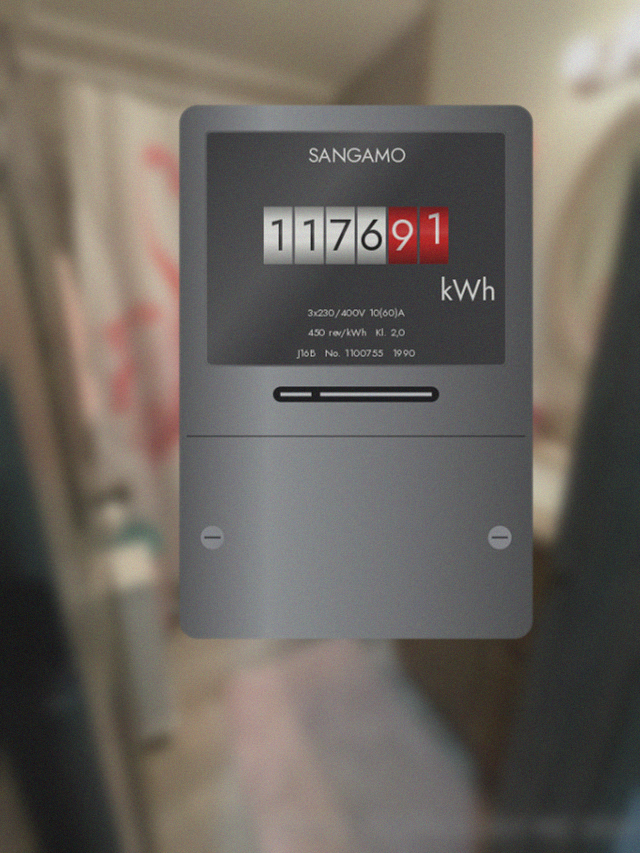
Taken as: 1176.91,kWh
